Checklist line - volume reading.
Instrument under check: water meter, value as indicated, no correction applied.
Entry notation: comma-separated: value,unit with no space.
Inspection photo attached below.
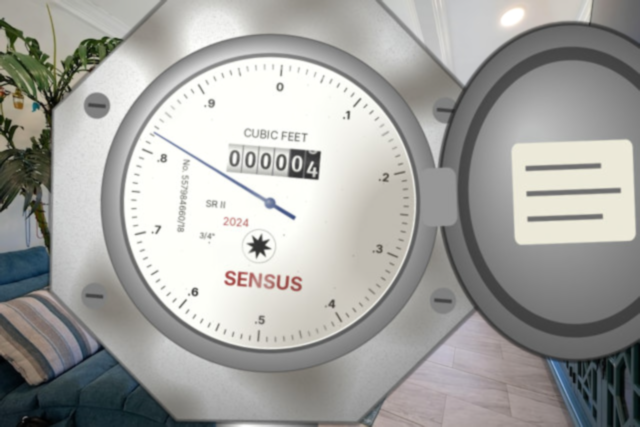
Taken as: 3.82,ft³
